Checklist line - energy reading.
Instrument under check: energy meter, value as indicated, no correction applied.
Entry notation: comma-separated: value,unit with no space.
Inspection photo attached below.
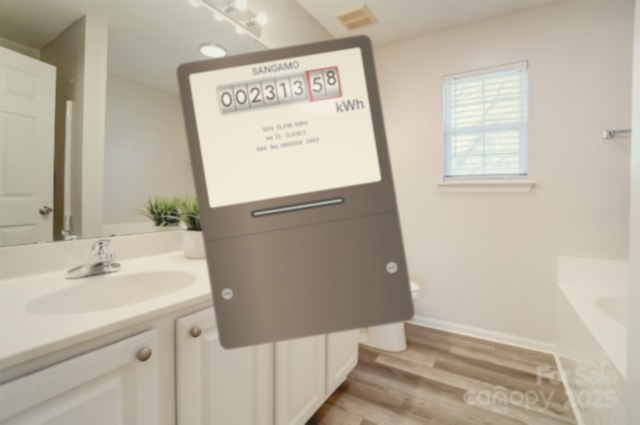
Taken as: 2313.58,kWh
